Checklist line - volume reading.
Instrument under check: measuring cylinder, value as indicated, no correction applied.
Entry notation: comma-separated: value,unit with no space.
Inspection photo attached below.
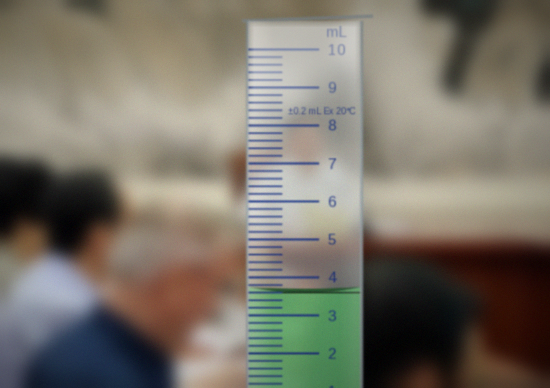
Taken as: 3.6,mL
